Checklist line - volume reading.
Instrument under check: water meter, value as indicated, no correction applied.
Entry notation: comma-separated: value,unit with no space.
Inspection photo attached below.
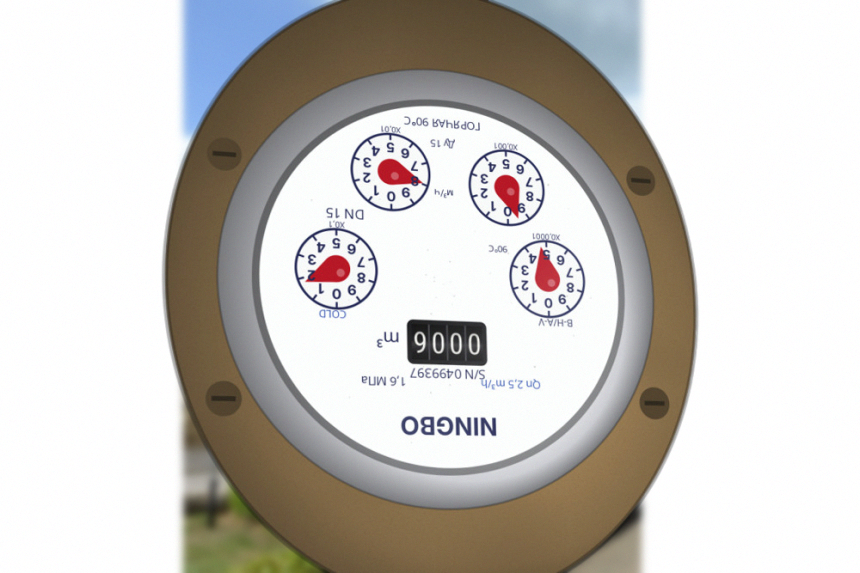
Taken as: 6.1794,m³
